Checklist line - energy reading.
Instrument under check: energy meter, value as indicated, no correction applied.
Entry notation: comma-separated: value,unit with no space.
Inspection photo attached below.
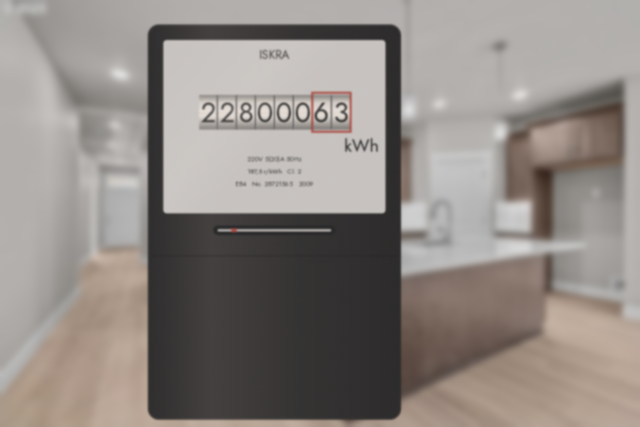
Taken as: 228000.63,kWh
